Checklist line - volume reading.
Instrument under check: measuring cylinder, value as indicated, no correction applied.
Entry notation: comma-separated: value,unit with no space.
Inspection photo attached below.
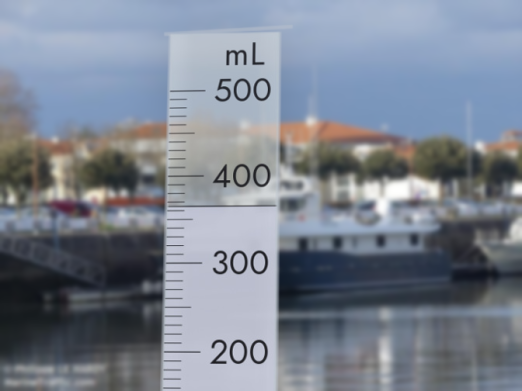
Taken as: 365,mL
